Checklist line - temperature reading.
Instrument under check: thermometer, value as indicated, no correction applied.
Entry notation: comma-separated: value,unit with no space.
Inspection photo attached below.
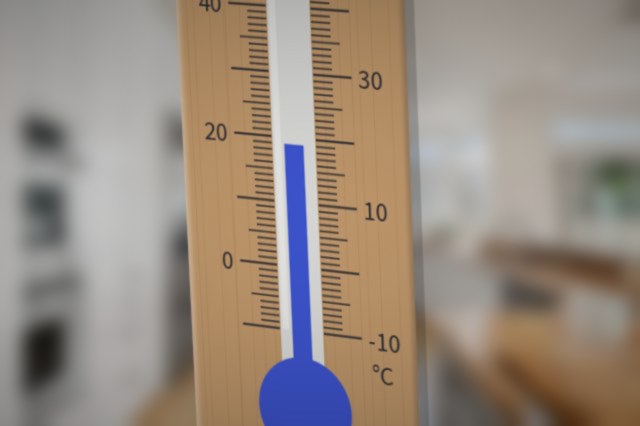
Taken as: 19,°C
